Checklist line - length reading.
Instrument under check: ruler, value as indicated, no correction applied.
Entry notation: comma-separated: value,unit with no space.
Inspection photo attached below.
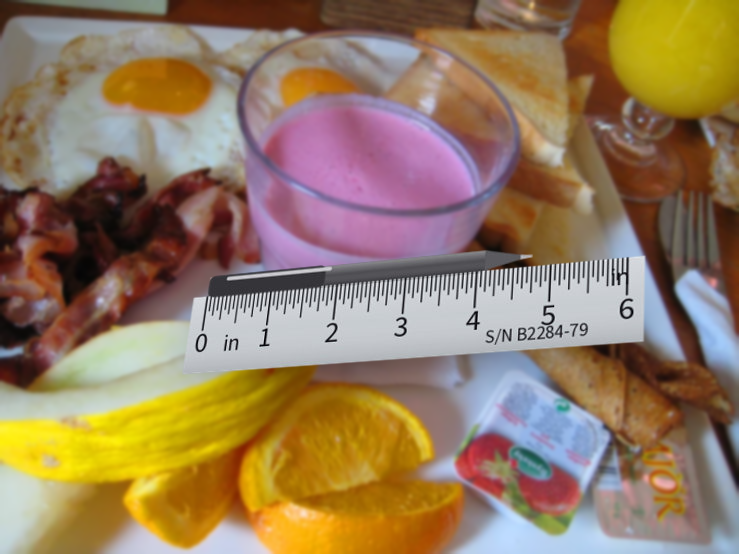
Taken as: 4.75,in
